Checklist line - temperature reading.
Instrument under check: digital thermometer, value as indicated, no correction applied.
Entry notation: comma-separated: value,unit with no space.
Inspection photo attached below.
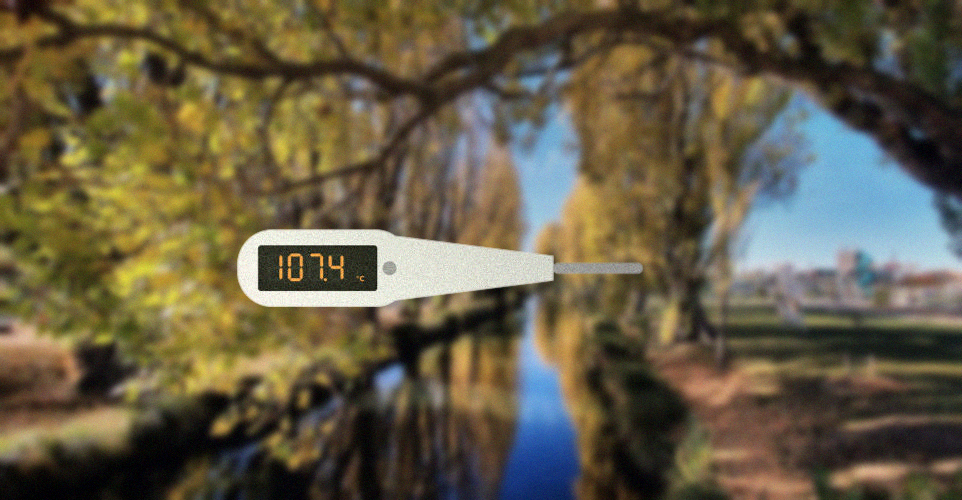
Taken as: 107.4,°C
